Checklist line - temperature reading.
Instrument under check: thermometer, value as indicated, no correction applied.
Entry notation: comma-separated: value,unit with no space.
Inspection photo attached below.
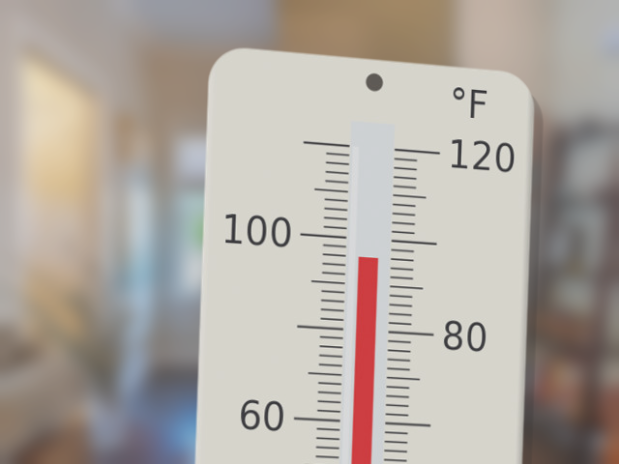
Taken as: 96,°F
